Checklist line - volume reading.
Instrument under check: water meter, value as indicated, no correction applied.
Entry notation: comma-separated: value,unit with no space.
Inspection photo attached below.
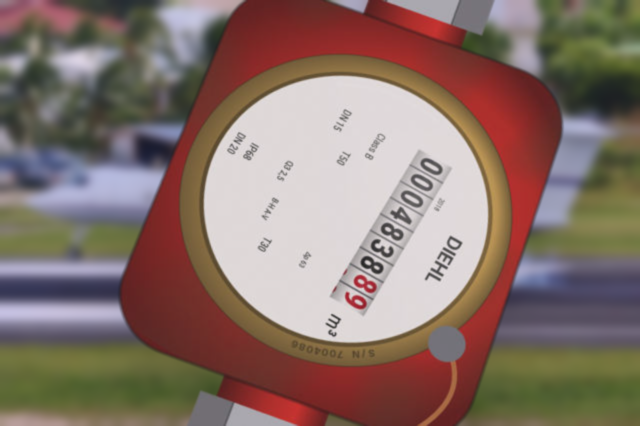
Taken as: 4838.89,m³
